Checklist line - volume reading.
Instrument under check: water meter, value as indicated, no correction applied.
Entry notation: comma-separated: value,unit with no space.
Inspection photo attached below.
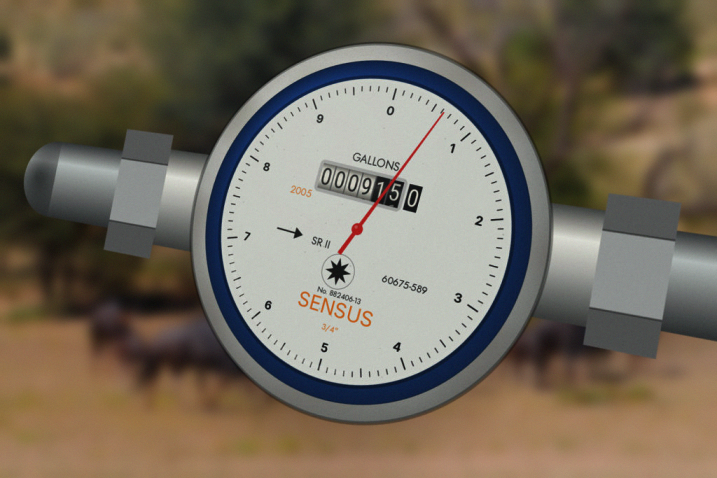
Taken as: 9150.6,gal
